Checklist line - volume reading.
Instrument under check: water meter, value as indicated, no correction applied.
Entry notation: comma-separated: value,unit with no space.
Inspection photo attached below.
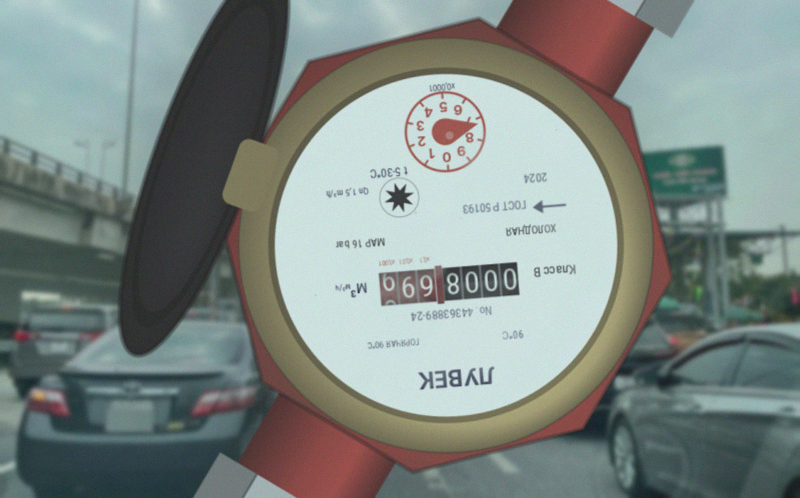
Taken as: 8.6987,m³
